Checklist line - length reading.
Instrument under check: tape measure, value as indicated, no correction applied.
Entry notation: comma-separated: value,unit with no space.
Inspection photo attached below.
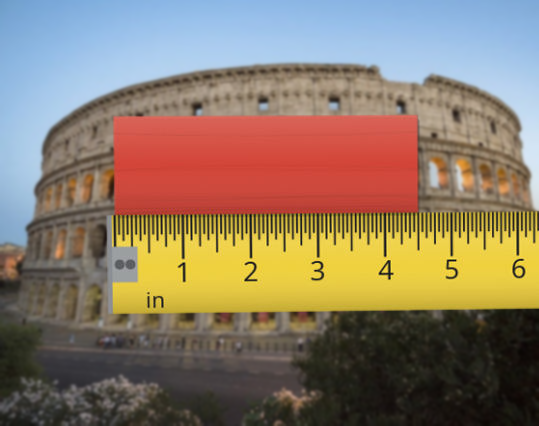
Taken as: 4.5,in
